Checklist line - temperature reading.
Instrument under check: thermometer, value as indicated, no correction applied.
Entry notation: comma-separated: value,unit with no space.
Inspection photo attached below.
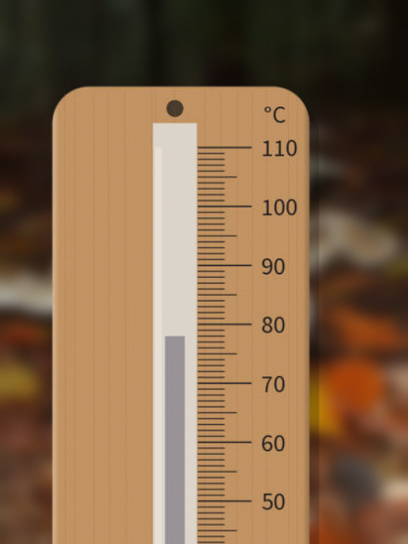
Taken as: 78,°C
